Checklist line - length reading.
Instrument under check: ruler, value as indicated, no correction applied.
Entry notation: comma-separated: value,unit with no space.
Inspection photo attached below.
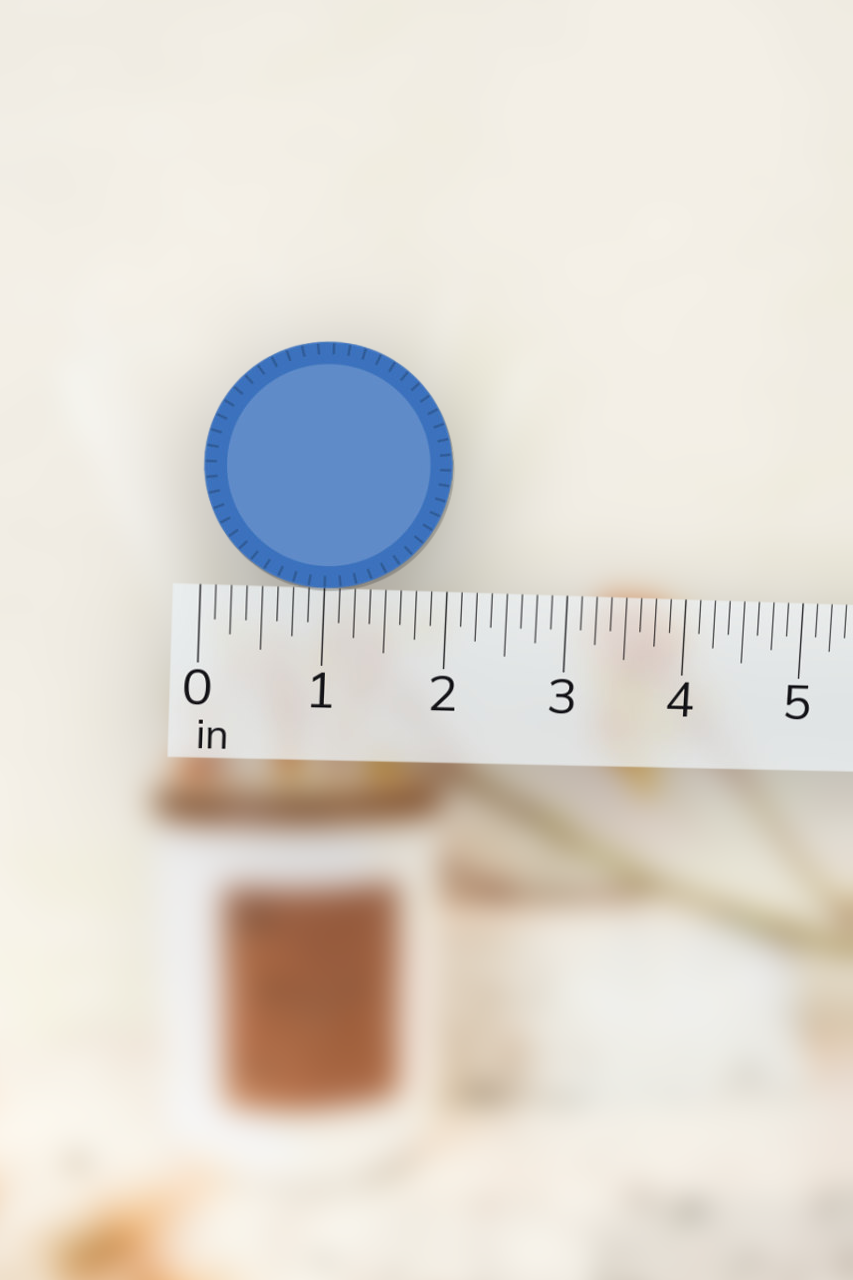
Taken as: 2,in
